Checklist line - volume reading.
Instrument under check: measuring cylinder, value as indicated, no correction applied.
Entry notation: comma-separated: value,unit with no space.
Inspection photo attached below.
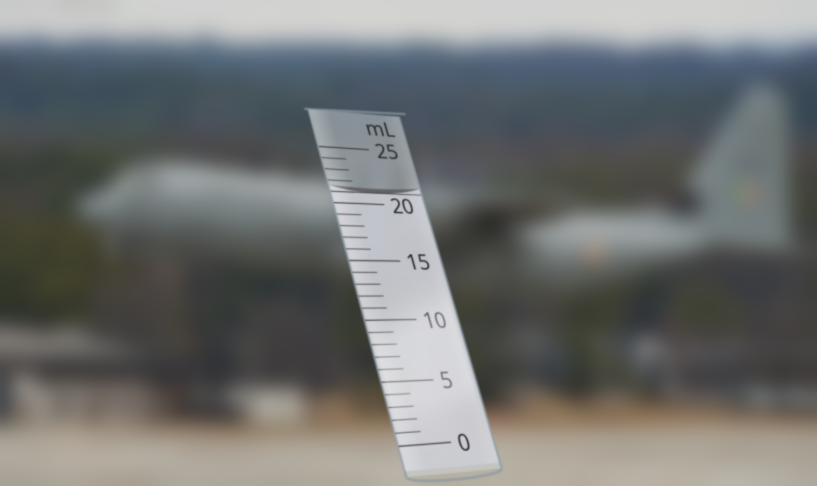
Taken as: 21,mL
